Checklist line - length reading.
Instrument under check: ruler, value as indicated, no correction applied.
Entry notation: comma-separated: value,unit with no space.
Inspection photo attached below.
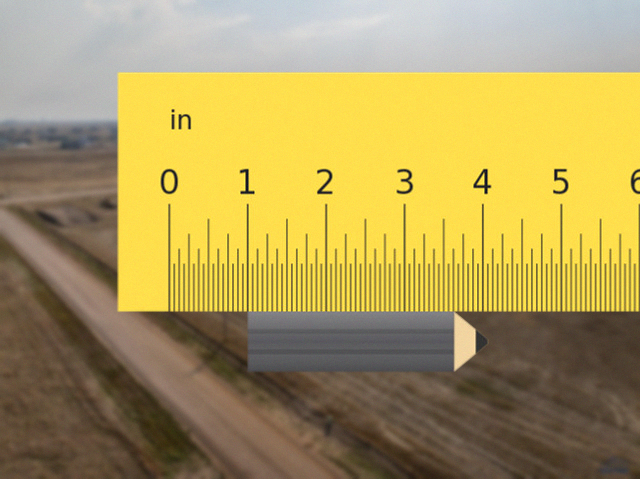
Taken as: 3.0625,in
